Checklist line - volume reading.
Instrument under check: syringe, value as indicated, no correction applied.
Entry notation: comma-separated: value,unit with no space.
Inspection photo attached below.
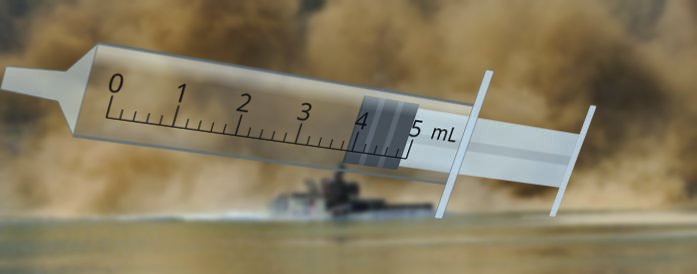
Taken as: 3.9,mL
